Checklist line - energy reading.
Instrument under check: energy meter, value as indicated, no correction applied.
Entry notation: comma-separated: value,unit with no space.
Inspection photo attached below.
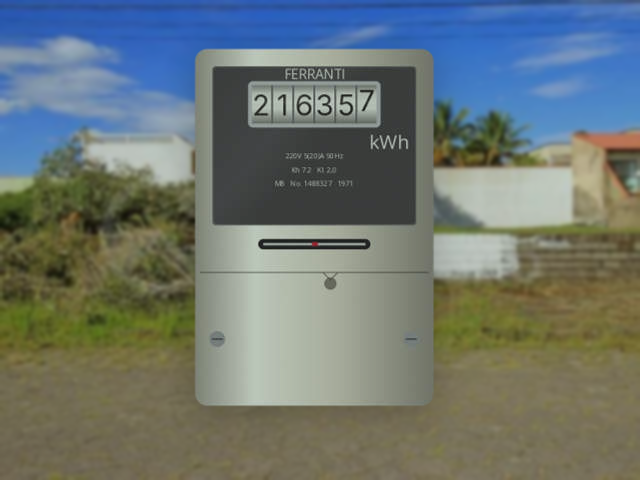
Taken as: 216357,kWh
